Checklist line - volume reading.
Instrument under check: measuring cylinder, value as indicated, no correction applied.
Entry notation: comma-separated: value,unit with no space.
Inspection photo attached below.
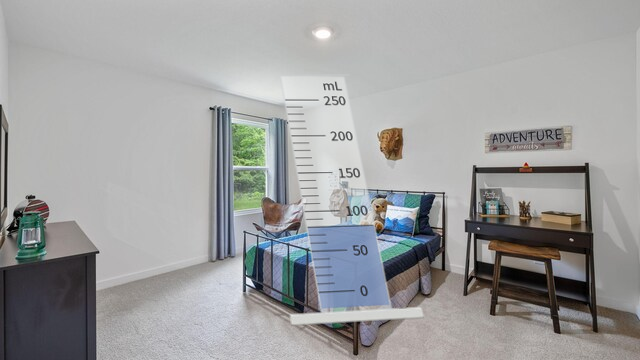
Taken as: 80,mL
